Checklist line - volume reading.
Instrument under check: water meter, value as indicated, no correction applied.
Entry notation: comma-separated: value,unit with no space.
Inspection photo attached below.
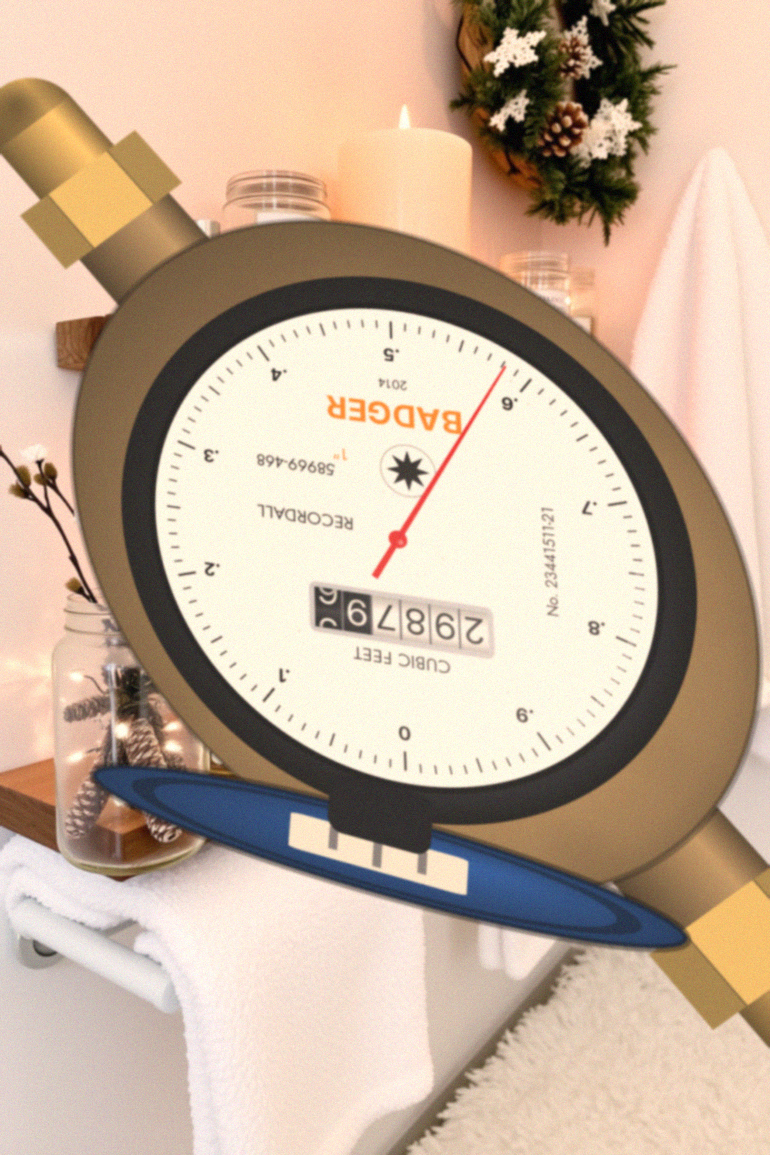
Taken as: 298795.58,ft³
